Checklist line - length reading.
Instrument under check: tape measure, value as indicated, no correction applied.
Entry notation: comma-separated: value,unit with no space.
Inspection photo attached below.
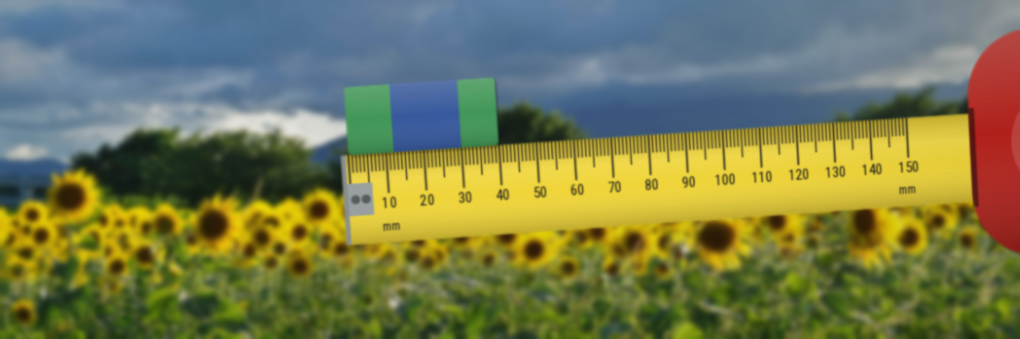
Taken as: 40,mm
